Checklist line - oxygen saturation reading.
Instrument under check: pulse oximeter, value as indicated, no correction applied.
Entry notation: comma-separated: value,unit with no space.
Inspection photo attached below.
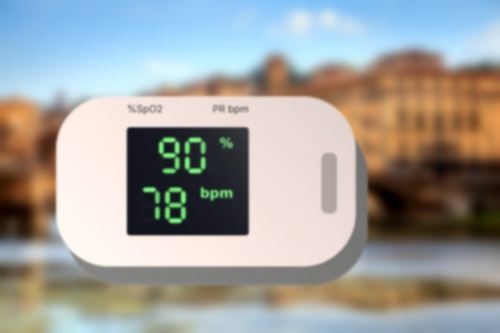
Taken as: 90,%
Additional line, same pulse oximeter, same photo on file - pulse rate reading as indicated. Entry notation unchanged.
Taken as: 78,bpm
